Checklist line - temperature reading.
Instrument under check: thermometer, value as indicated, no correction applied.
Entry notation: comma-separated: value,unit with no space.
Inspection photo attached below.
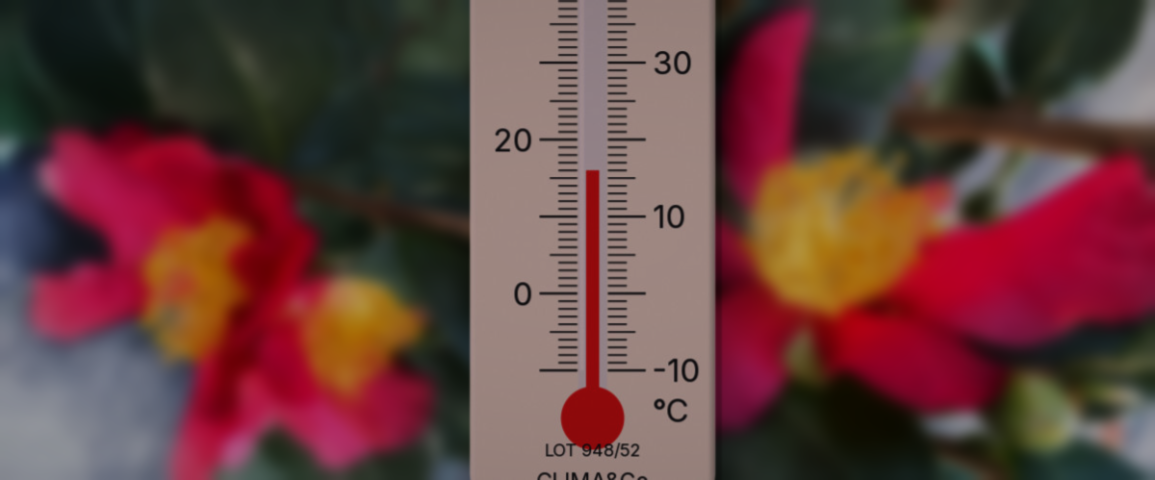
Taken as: 16,°C
